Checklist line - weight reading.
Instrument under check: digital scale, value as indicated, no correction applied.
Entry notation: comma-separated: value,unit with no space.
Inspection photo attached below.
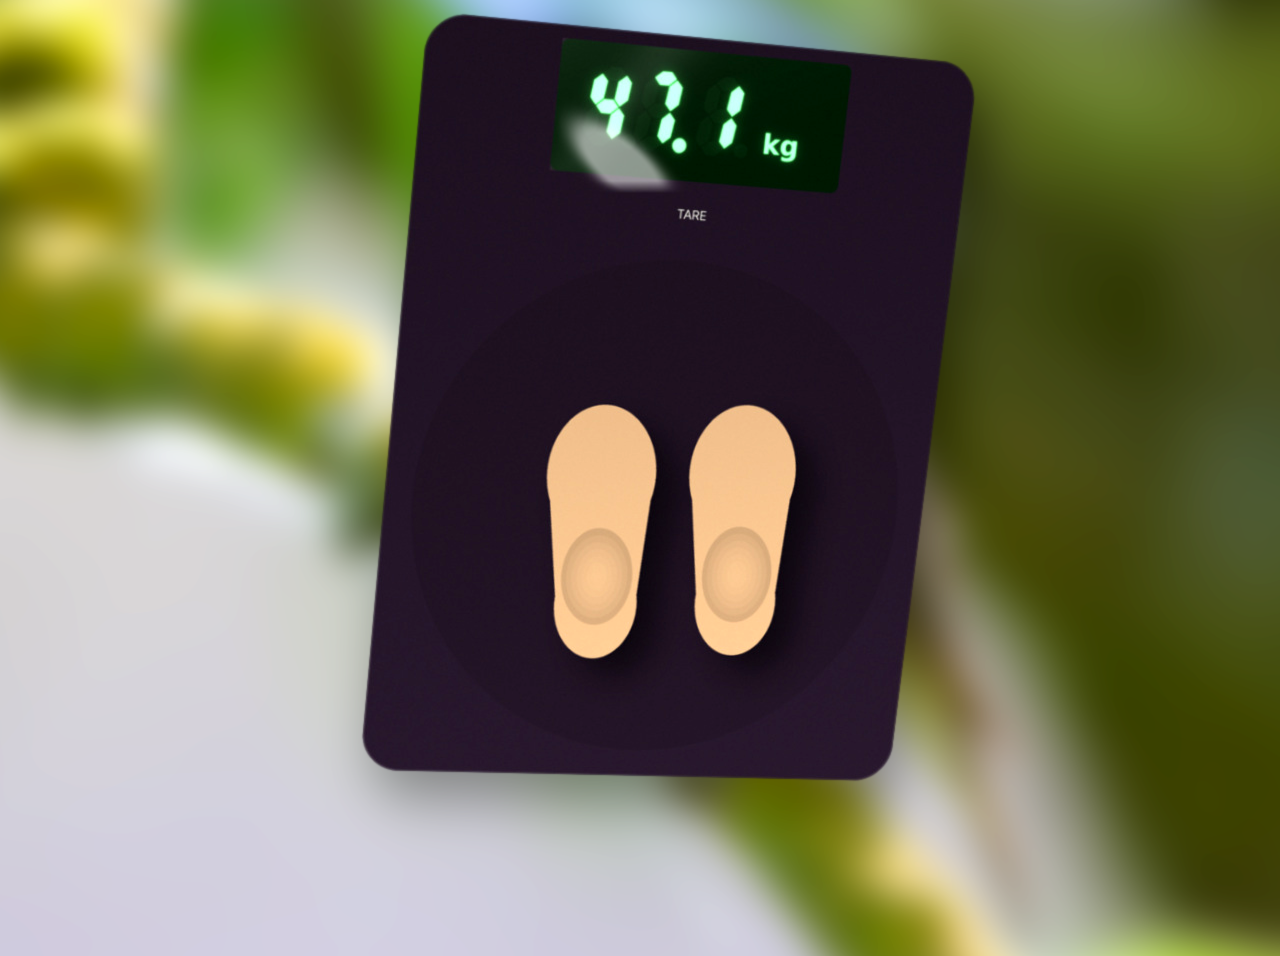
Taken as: 47.1,kg
